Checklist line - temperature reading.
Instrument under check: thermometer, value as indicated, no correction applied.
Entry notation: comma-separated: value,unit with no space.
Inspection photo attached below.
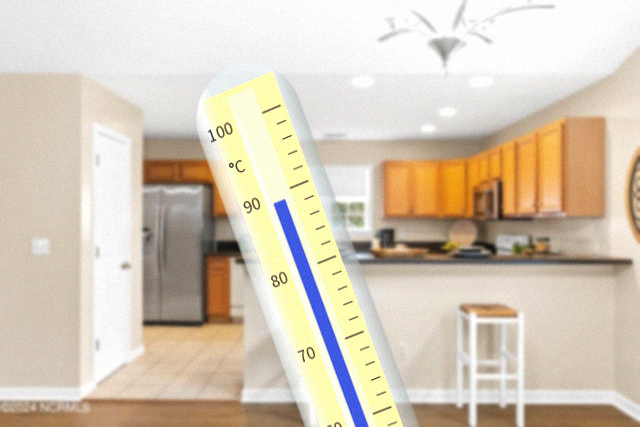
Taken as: 89,°C
